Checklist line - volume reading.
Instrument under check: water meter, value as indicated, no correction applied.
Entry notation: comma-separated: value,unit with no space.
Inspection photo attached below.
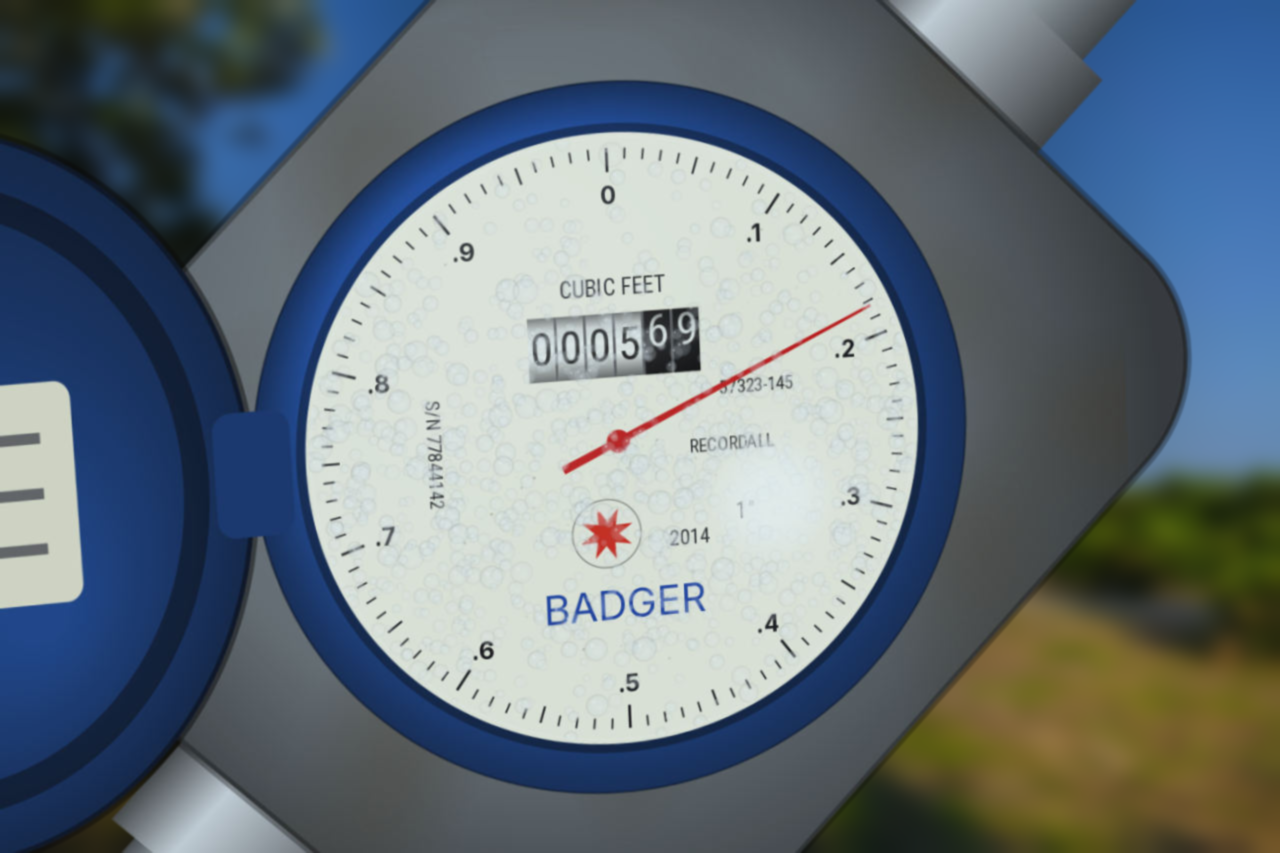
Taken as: 569.18,ft³
